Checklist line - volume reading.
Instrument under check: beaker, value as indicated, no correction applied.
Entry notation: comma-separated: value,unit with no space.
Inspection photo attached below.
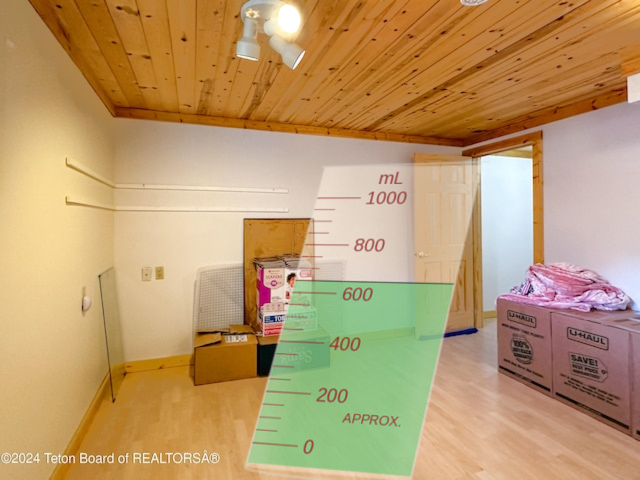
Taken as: 650,mL
